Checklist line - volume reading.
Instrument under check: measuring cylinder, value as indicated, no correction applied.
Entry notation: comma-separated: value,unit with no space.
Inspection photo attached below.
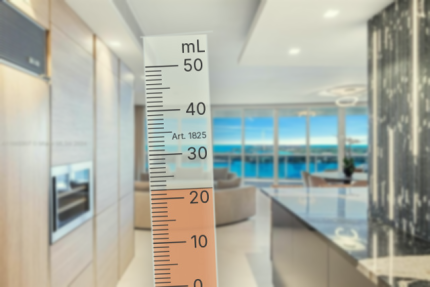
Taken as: 22,mL
